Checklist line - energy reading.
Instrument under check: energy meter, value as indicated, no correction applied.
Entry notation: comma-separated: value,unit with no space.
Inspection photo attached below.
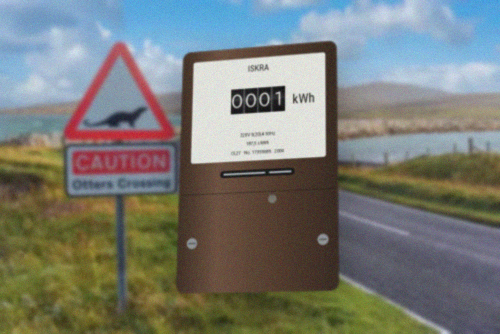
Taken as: 1,kWh
